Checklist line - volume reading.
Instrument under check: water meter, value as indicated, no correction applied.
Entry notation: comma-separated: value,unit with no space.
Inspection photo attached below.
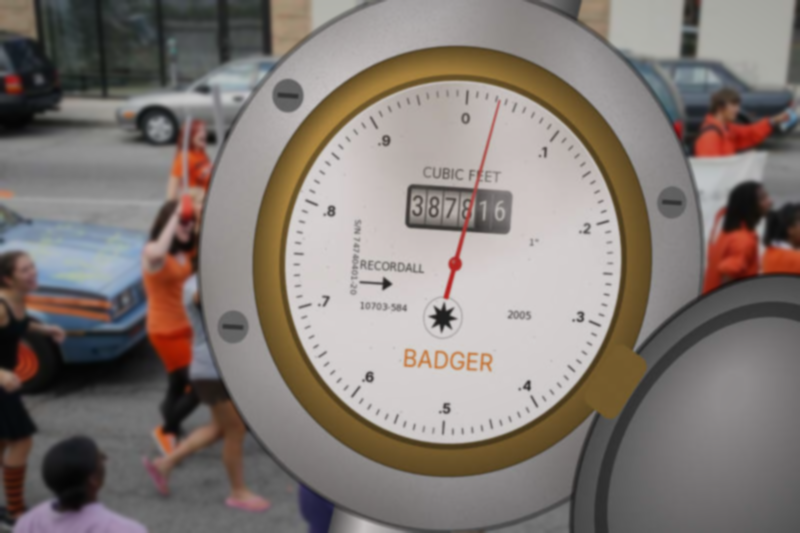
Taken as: 387816.03,ft³
